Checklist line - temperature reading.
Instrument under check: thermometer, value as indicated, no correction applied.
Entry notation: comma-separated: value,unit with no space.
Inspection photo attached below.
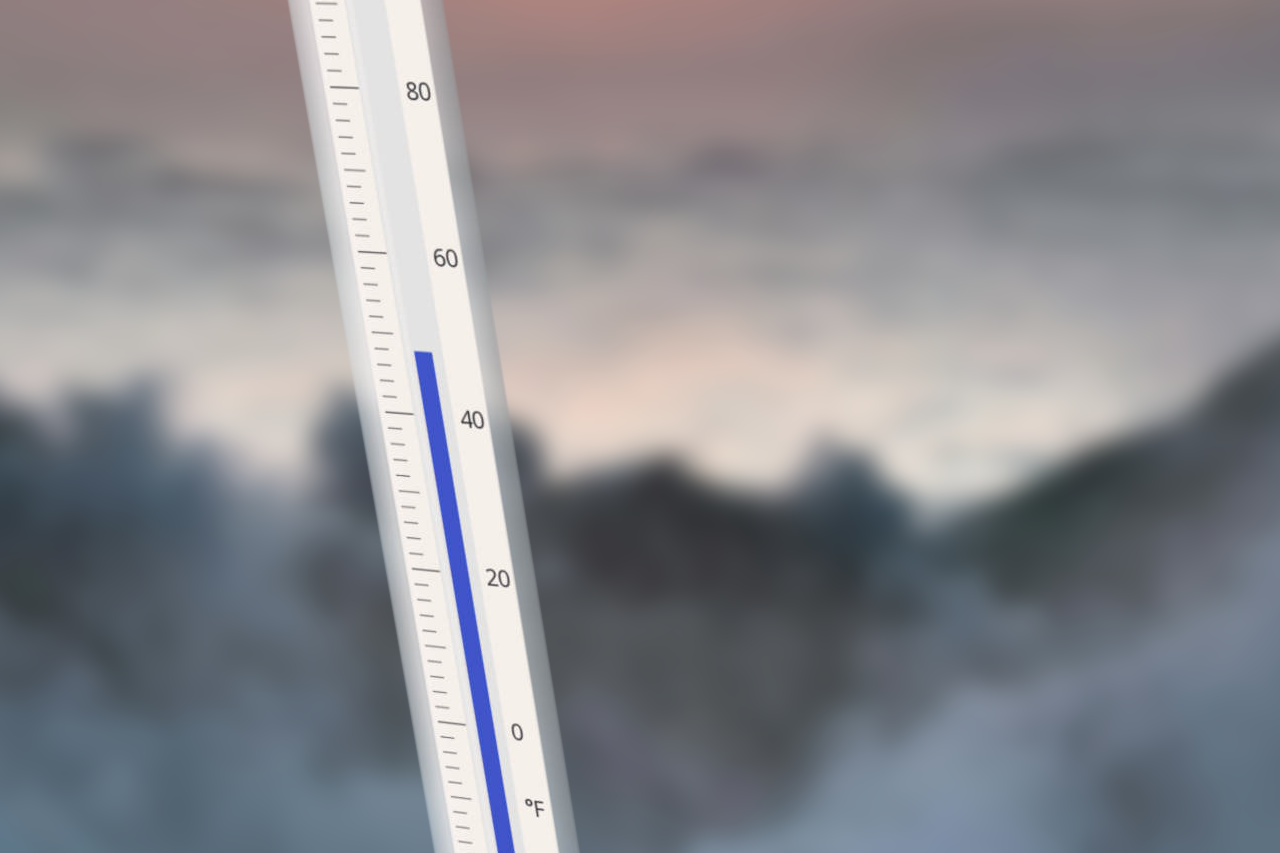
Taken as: 48,°F
